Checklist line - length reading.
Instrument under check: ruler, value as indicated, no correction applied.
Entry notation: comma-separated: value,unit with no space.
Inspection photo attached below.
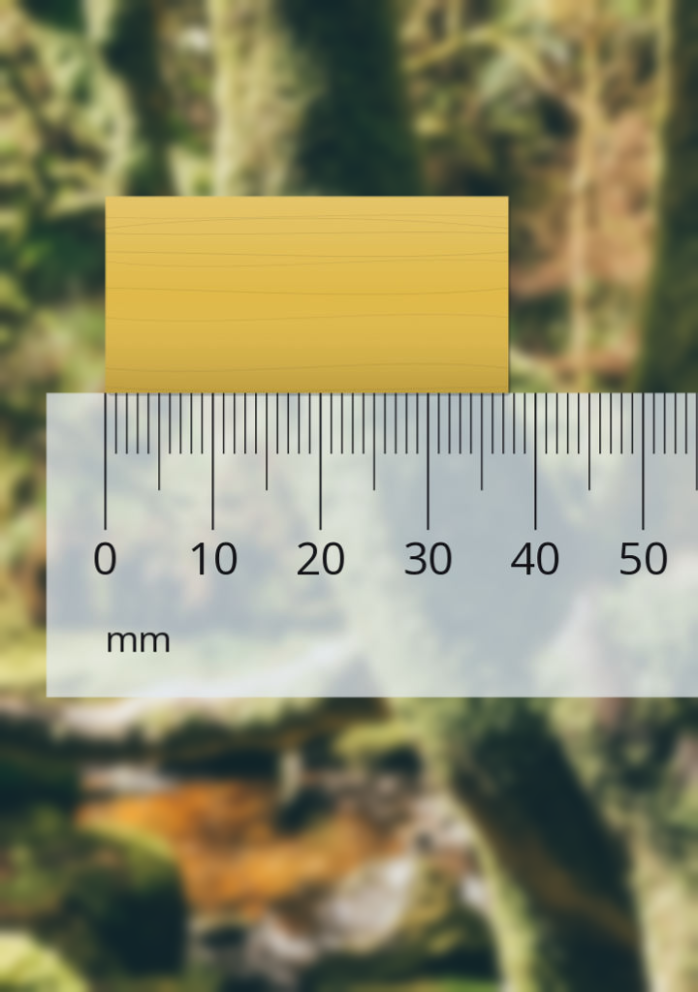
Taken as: 37.5,mm
